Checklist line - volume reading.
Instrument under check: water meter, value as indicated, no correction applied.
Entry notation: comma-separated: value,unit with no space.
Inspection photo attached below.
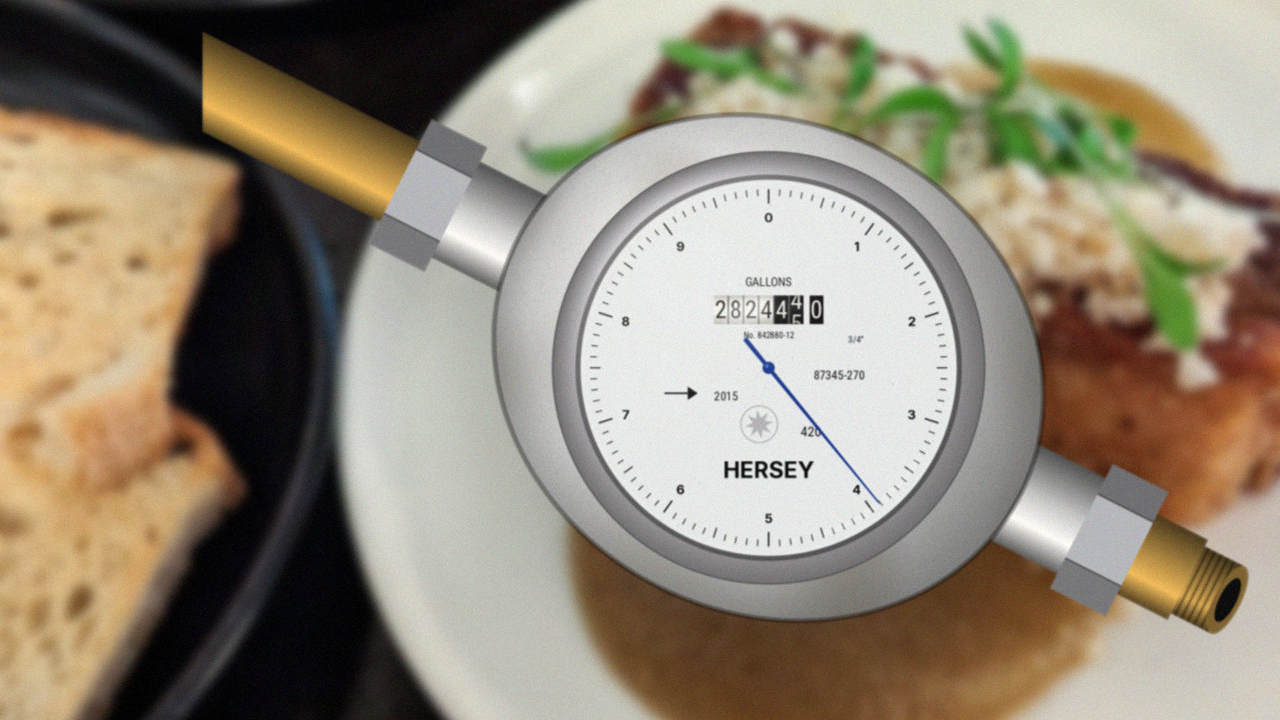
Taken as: 2824443.9,gal
